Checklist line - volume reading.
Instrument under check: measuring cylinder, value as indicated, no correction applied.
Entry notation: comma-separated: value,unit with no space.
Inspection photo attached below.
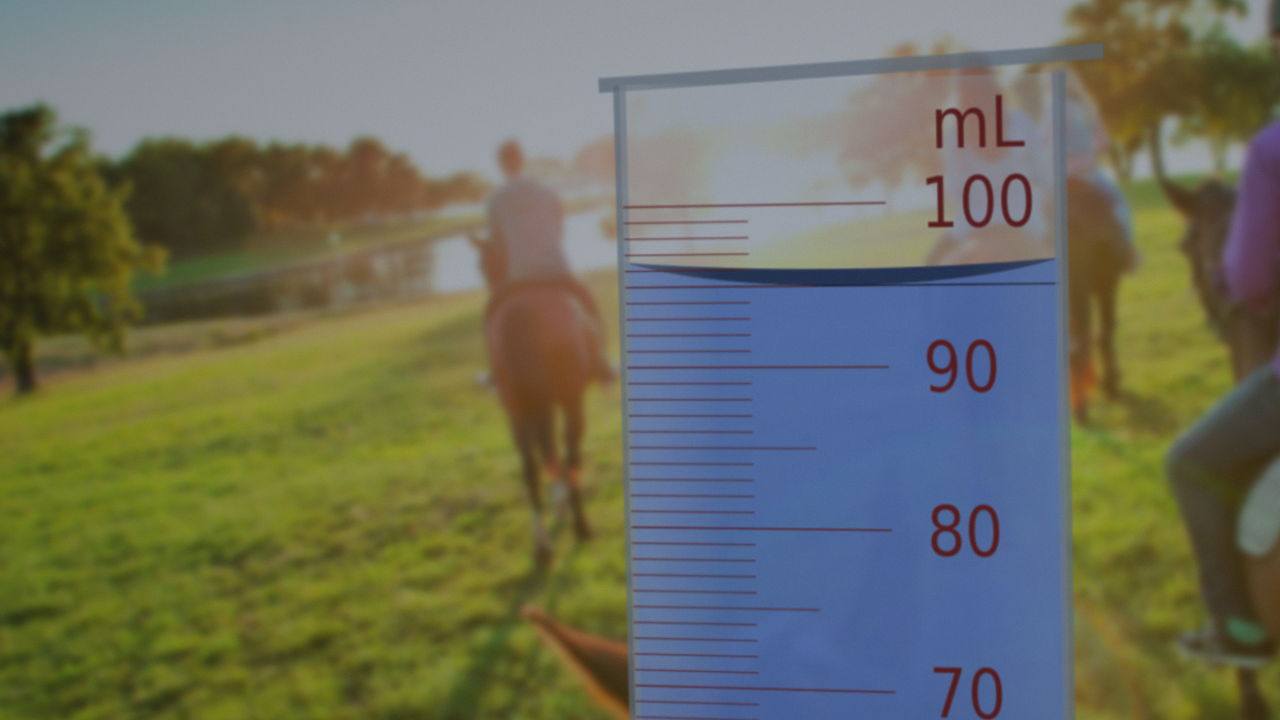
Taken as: 95,mL
